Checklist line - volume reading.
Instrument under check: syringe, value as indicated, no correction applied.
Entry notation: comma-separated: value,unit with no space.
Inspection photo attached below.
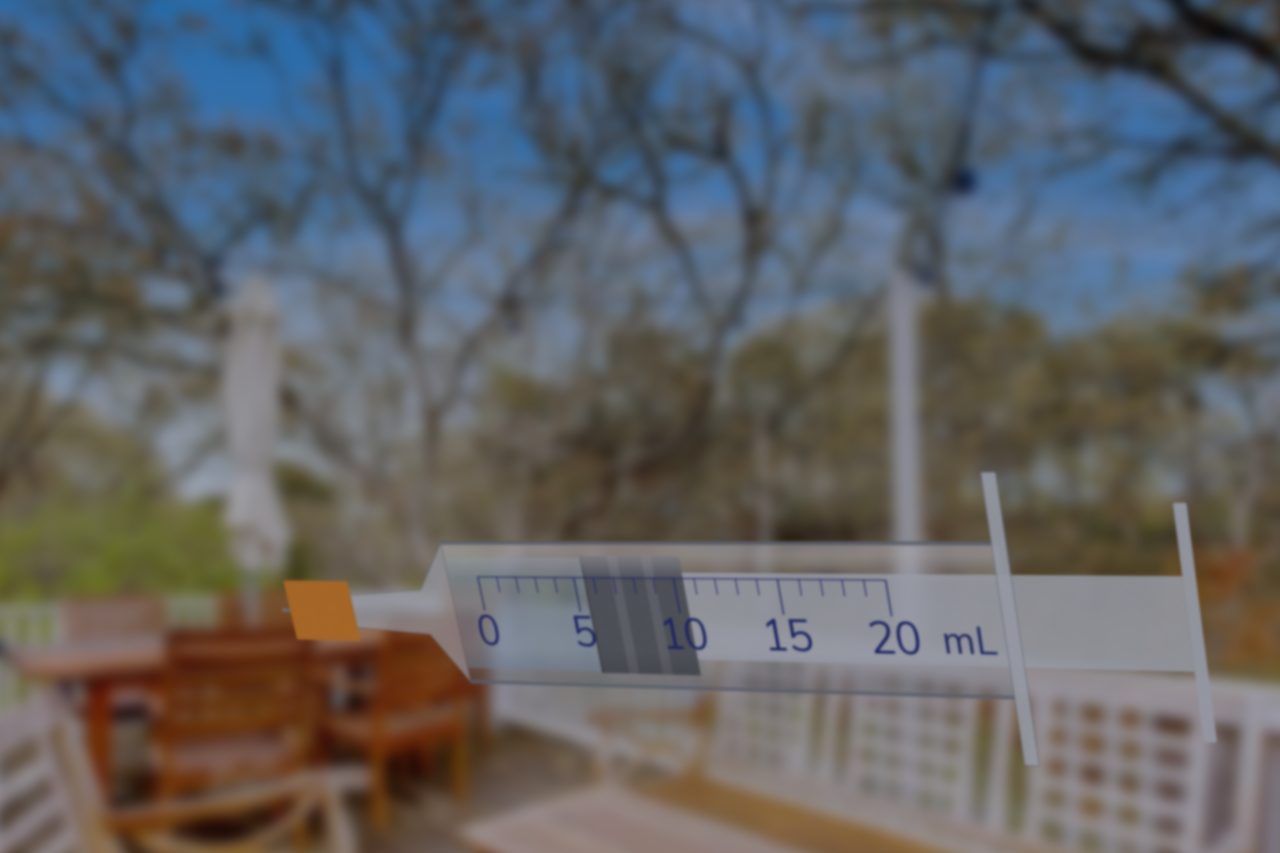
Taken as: 5.5,mL
